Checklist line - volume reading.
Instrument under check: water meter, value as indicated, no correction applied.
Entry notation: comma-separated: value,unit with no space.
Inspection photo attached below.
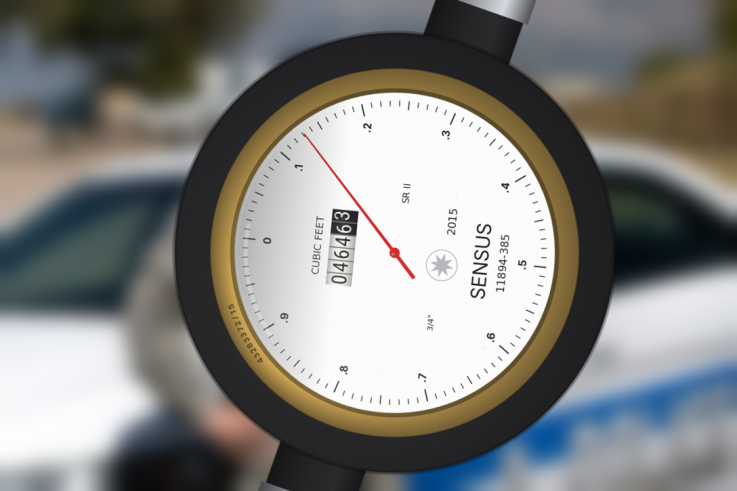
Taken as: 46463.13,ft³
